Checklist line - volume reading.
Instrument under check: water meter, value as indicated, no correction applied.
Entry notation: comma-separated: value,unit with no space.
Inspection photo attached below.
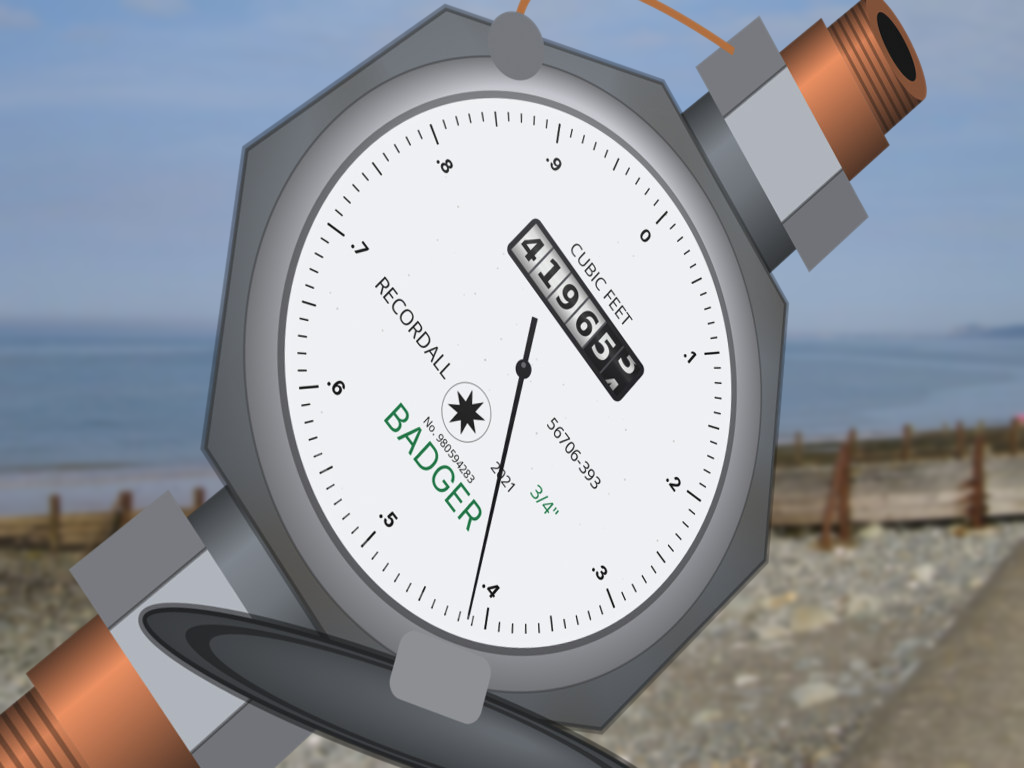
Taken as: 419653.41,ft³
